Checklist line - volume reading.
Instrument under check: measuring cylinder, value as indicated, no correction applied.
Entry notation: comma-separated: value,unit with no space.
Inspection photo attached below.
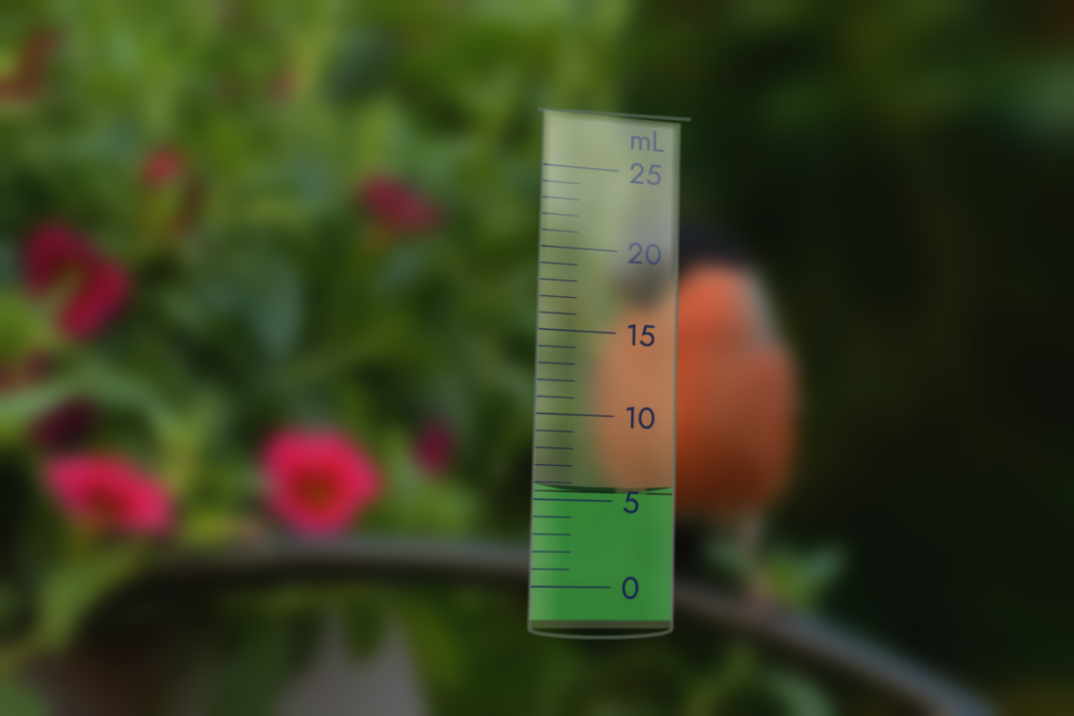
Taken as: 5.5,mL
